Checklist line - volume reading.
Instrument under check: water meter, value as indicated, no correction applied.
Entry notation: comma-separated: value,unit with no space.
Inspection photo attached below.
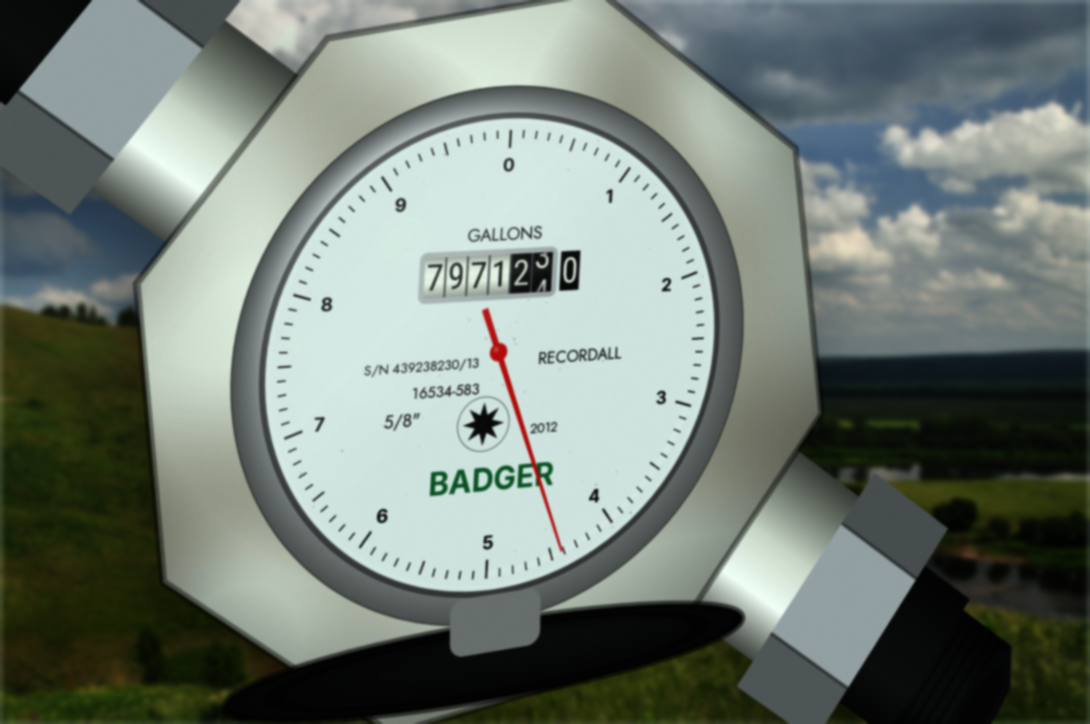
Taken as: 7971234.4,gal
